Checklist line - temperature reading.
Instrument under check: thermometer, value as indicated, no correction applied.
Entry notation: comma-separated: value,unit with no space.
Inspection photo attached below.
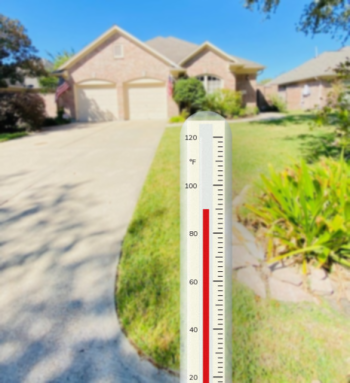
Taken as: 90,°F
